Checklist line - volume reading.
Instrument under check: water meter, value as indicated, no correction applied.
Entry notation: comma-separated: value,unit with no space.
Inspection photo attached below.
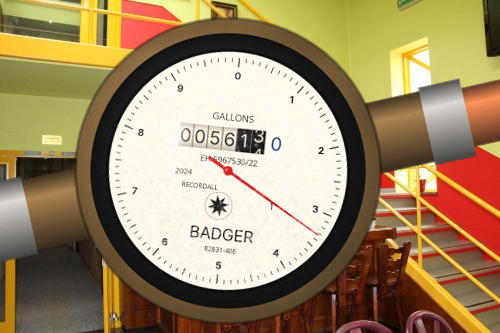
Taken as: 56133.3,gal
